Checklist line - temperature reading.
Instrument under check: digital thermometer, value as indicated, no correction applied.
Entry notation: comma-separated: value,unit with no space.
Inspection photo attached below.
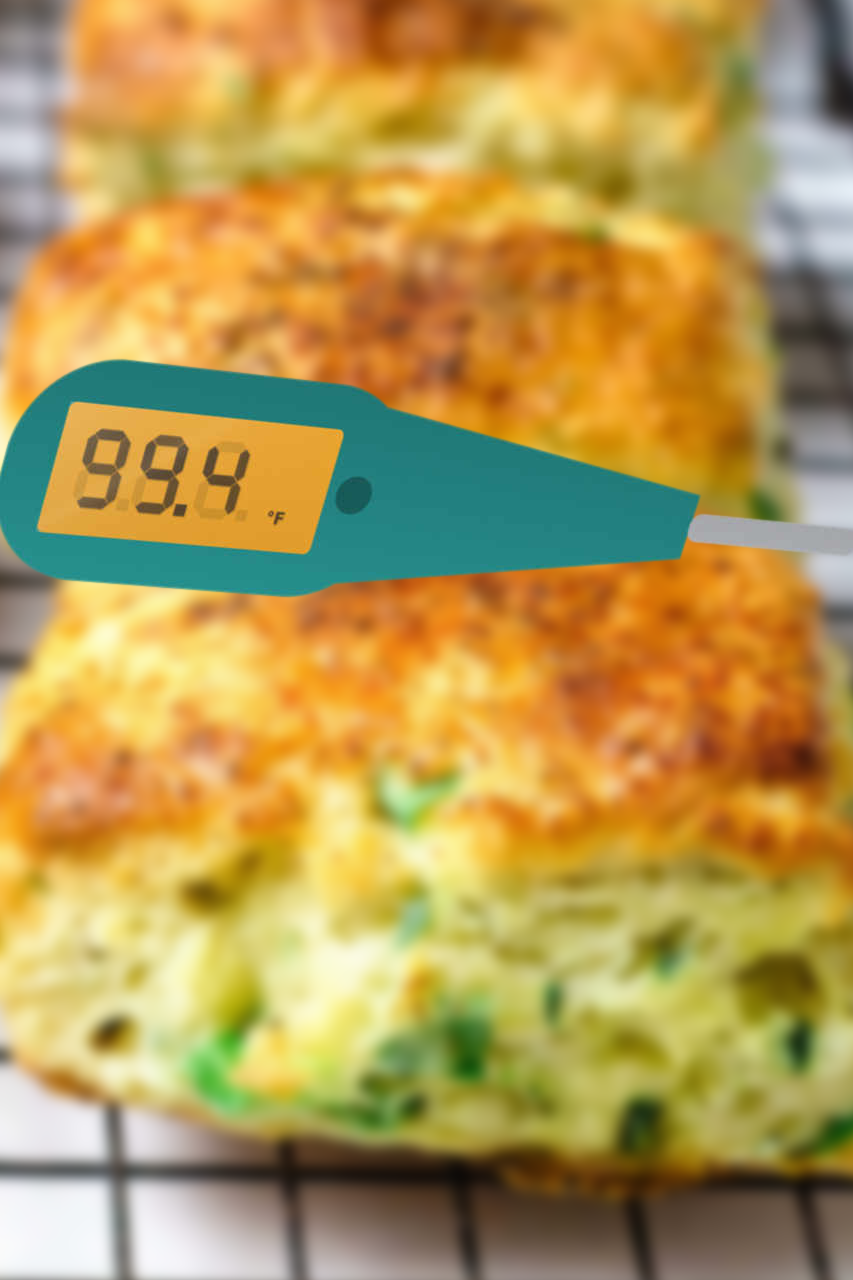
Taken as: 99.4,°F
